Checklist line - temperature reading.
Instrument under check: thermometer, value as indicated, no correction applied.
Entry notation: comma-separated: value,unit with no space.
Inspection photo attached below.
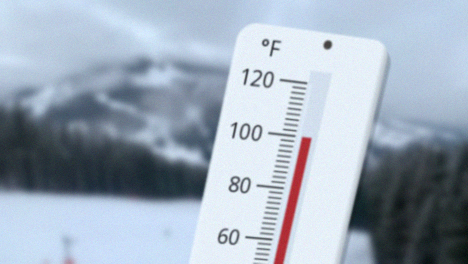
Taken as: 100,°F
